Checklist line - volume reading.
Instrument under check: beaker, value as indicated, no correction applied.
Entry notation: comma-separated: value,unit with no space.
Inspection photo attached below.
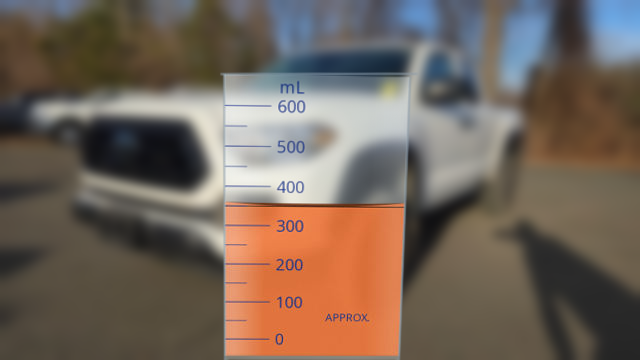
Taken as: 350,mL
